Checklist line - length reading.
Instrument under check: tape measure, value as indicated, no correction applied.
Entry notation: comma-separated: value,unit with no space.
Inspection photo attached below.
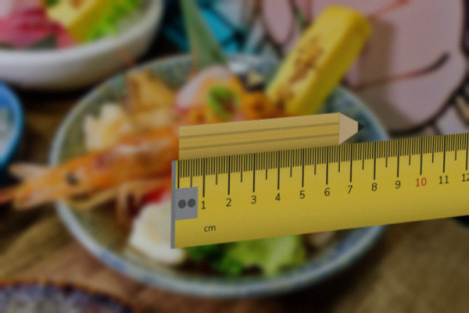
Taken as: 7.5,cm
